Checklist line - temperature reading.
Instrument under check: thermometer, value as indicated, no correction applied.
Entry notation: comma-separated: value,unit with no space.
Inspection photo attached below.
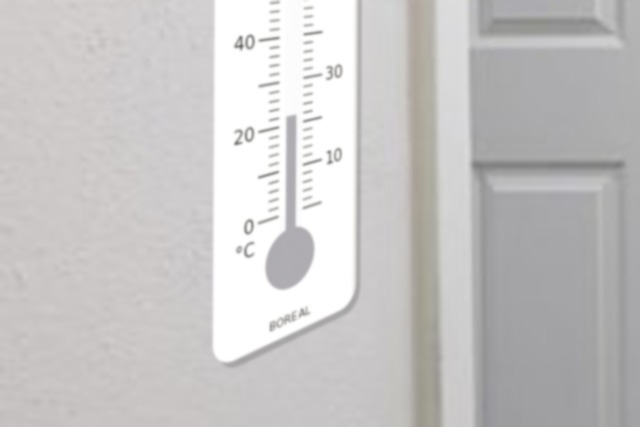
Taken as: 22,°C
